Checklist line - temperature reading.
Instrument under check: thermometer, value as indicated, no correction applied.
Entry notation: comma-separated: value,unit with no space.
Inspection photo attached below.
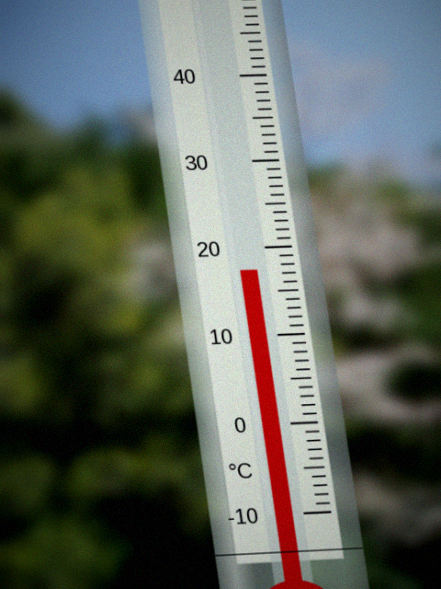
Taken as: 17.5,°C
